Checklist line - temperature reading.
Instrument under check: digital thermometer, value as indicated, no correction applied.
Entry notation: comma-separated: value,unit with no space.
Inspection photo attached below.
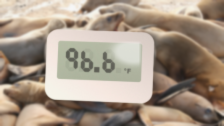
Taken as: 96.6,°F
